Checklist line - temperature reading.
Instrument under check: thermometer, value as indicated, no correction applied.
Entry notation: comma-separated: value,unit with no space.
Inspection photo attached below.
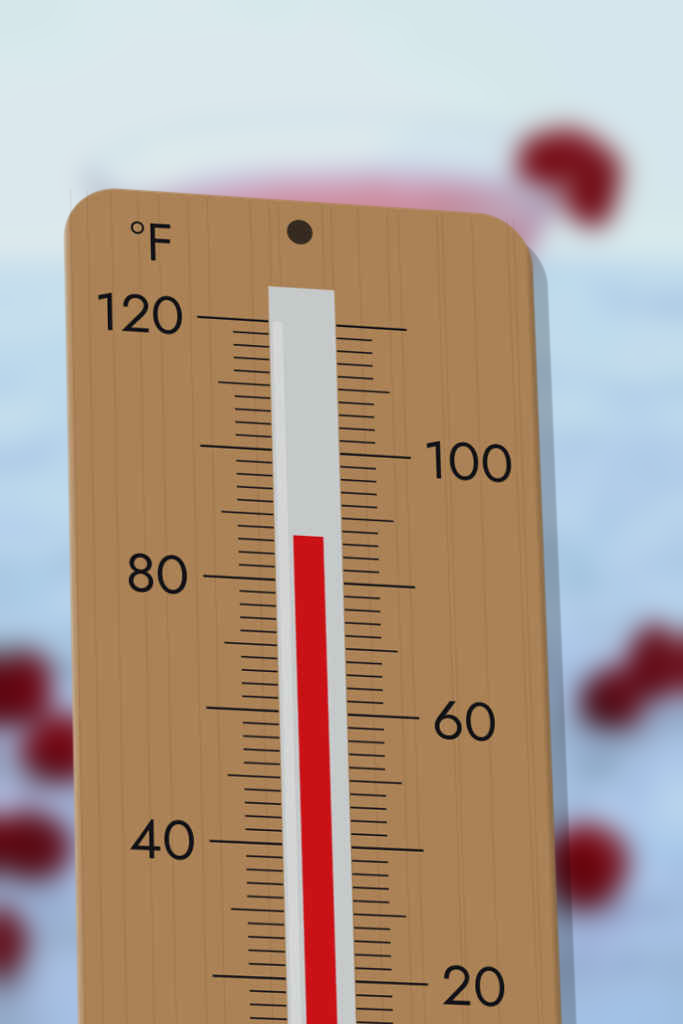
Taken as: 87,°F
